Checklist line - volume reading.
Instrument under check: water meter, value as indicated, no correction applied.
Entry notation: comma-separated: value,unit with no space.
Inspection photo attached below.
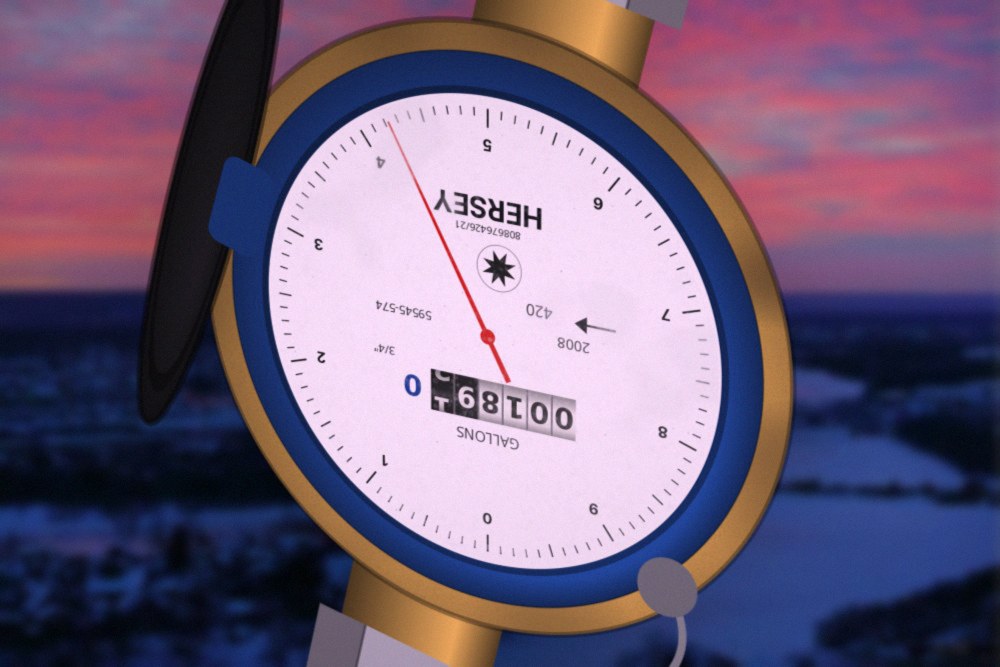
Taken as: 18914.2,gal
